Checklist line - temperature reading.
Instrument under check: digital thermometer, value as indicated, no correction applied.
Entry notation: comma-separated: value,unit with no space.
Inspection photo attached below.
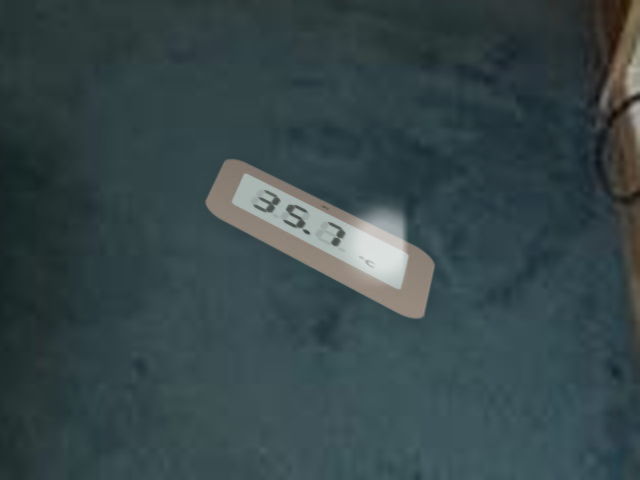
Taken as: 35.7,°C
